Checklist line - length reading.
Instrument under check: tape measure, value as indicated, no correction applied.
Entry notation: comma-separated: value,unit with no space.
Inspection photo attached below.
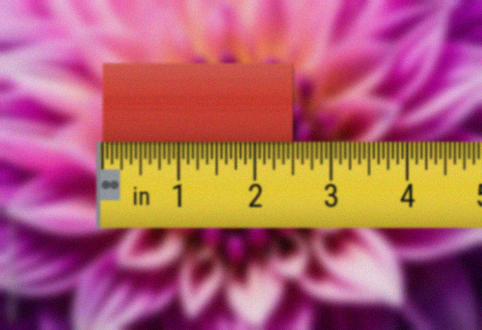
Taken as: 2.5,in
